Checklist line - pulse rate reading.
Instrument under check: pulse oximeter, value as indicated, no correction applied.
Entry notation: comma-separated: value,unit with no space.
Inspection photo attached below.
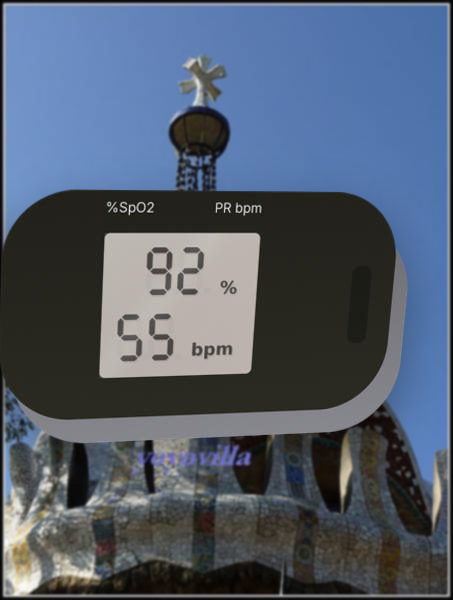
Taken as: 55,bpm
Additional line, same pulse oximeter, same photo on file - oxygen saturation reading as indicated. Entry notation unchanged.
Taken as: 92,%
